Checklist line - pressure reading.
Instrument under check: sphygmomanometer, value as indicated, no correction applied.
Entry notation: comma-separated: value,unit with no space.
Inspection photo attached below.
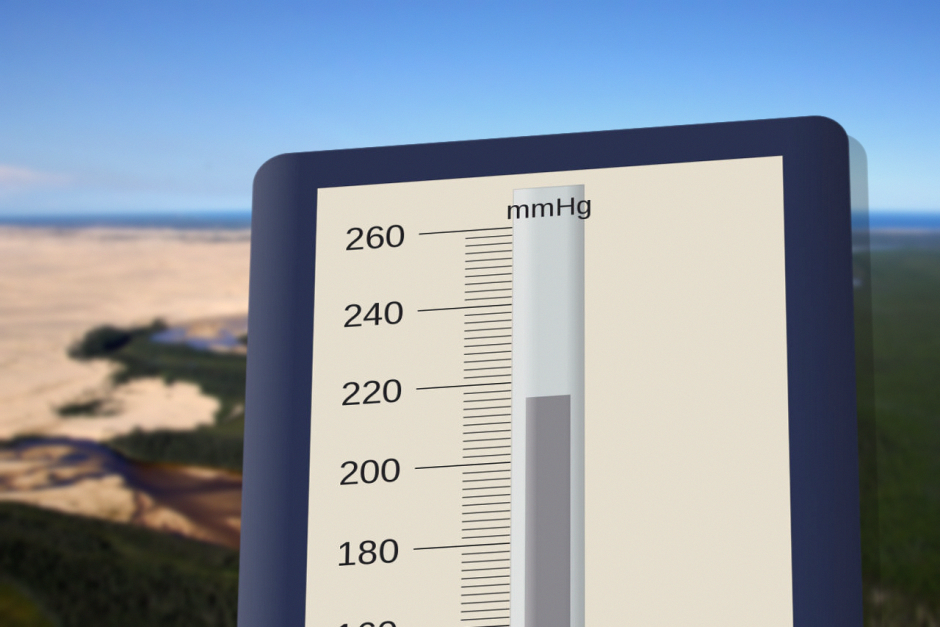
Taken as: 216,mmHg
